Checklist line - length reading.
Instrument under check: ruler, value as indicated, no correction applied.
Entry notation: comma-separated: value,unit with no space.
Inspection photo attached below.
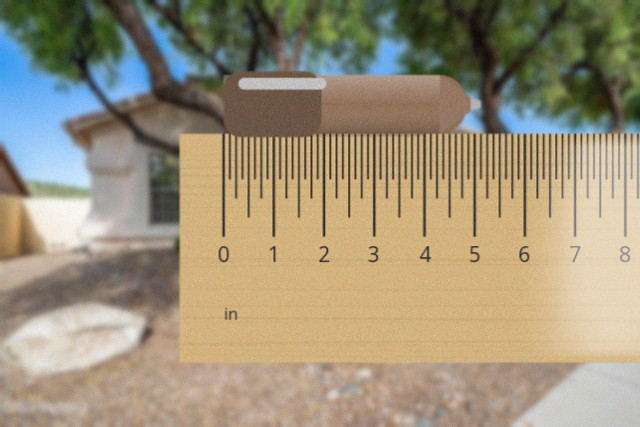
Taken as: 5.125,in
